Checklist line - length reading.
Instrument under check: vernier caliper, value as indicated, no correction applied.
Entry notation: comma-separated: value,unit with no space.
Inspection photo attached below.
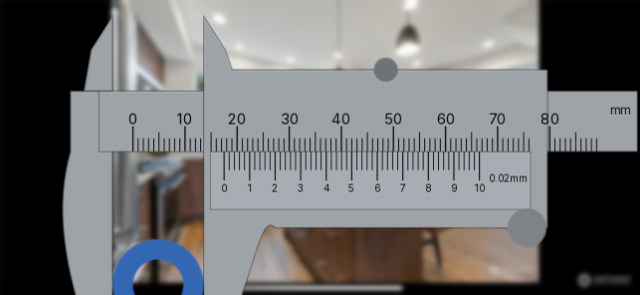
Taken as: 17.5,mm
